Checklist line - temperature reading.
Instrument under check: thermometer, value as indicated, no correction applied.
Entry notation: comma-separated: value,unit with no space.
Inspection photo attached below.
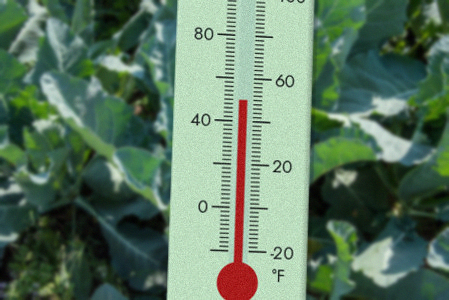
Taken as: 50,°F
